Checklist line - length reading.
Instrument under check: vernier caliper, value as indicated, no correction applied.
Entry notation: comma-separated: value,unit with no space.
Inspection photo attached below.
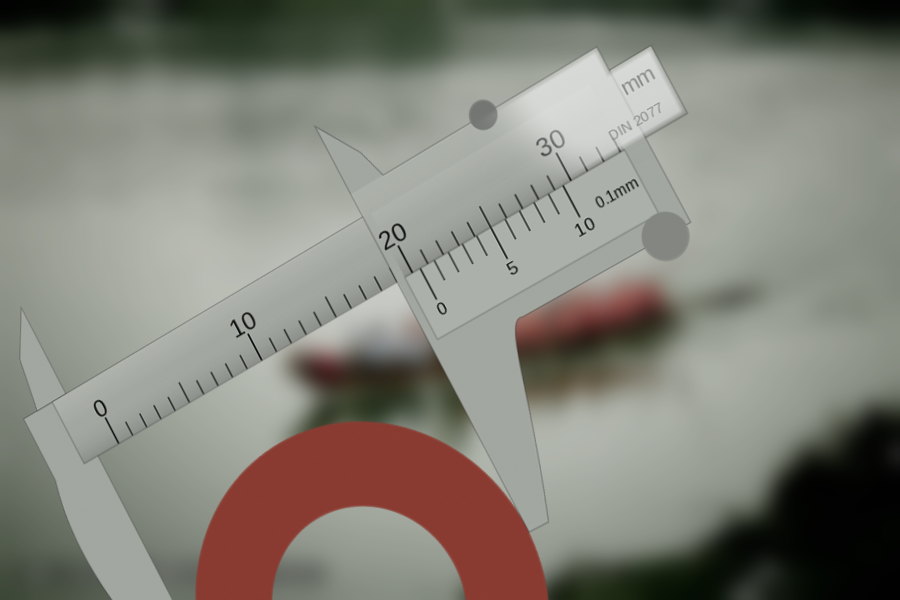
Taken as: 20.5,mm
